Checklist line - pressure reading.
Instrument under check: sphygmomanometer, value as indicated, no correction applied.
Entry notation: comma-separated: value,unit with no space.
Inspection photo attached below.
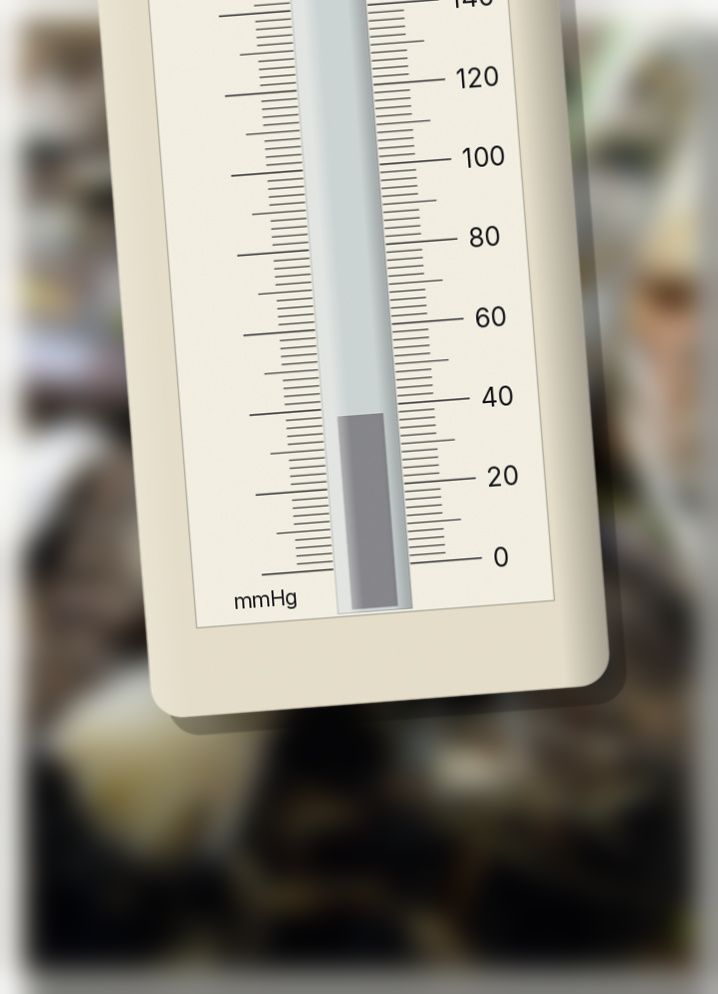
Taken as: 38,mmHg
